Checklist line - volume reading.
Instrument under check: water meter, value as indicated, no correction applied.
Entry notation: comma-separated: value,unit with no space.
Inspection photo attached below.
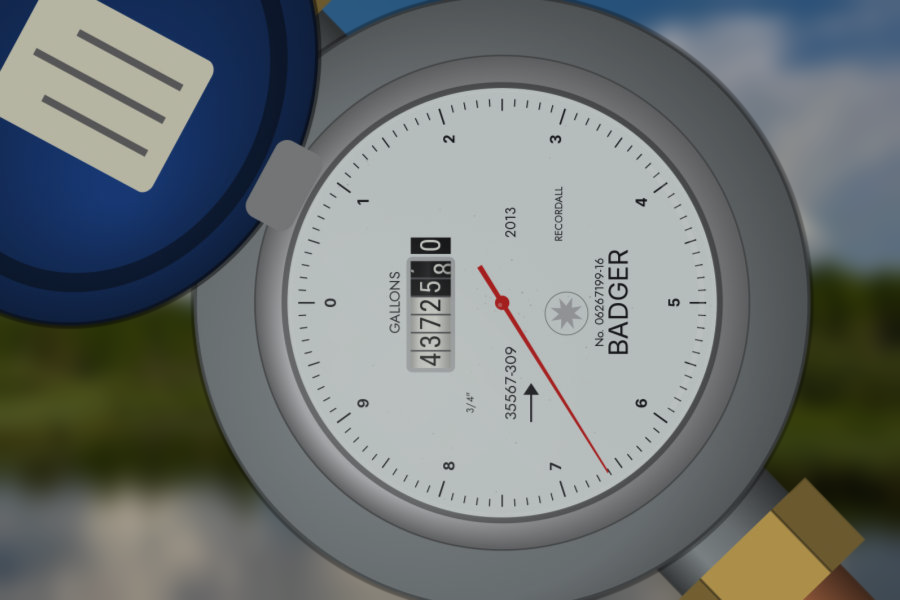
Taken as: 4372576.6,gal
